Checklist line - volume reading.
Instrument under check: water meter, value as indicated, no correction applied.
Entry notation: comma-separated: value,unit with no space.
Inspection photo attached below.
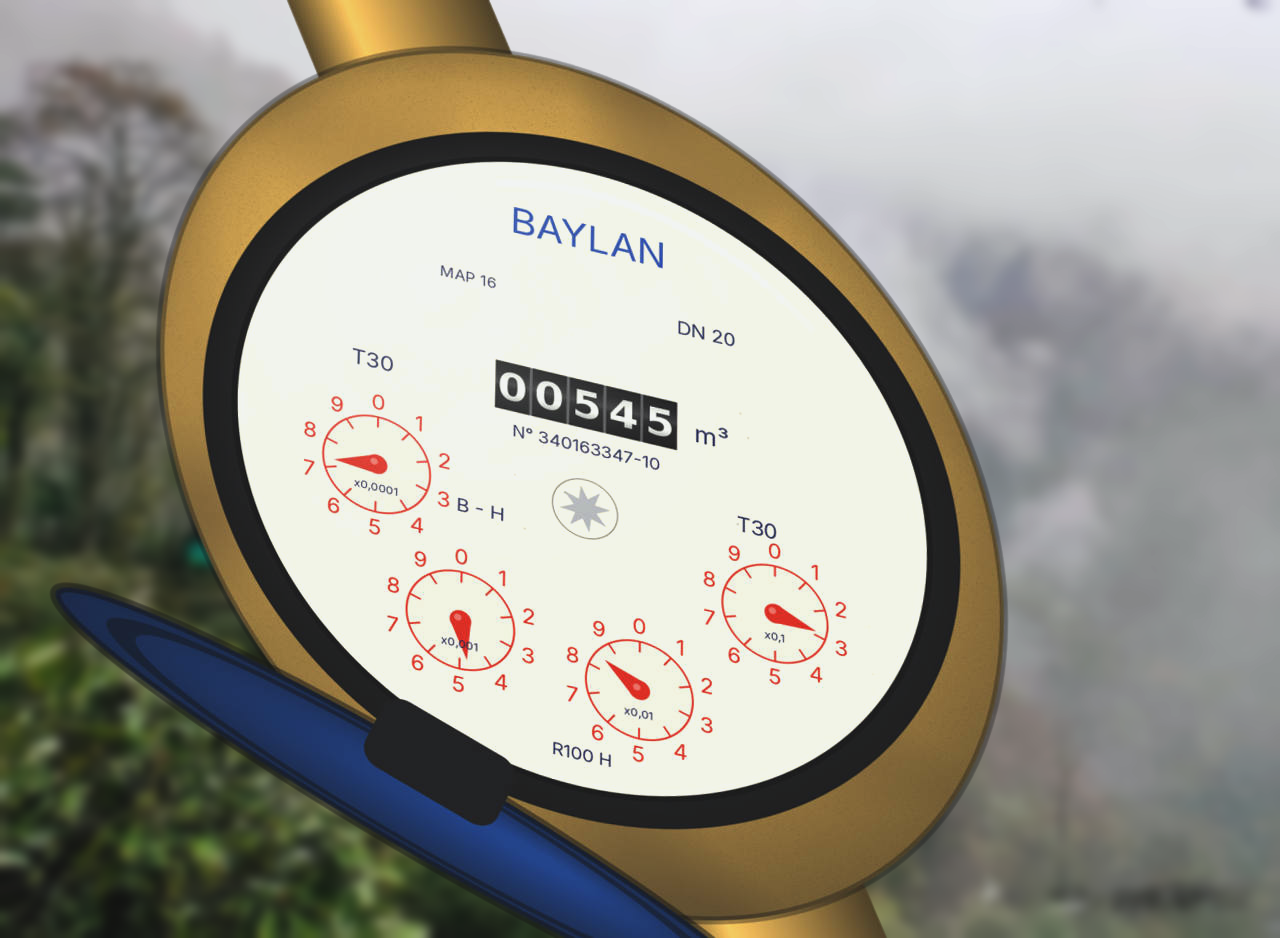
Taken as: 545.2847,m³
